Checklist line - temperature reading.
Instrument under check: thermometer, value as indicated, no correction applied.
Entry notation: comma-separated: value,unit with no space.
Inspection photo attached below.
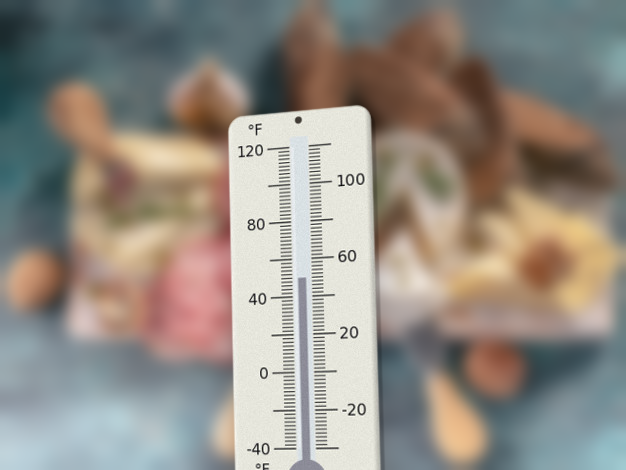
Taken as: 50,°F
